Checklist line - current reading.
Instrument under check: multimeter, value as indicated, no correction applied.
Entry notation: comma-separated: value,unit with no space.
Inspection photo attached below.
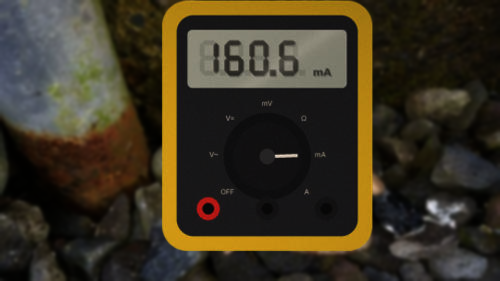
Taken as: 160.6,mA
